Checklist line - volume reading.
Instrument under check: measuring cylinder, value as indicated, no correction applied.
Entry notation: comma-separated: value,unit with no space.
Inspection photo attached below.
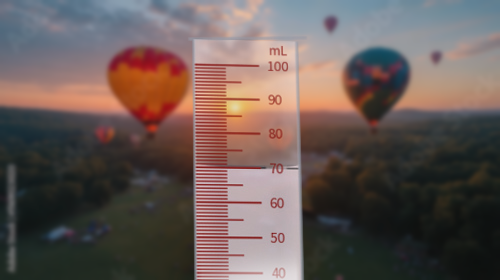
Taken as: 70,mL
